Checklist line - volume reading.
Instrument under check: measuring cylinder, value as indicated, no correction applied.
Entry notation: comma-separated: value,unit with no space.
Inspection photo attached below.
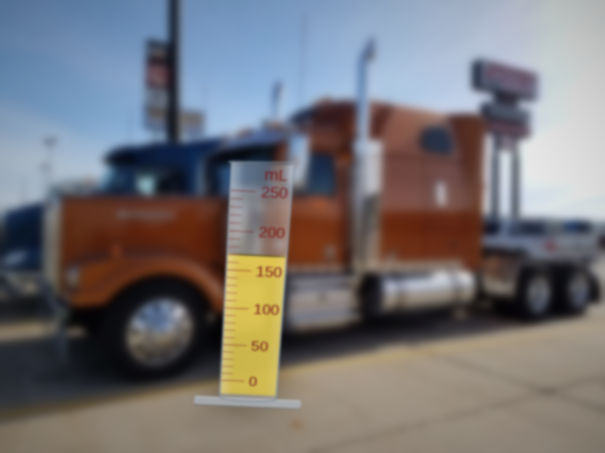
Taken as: 170,mL
